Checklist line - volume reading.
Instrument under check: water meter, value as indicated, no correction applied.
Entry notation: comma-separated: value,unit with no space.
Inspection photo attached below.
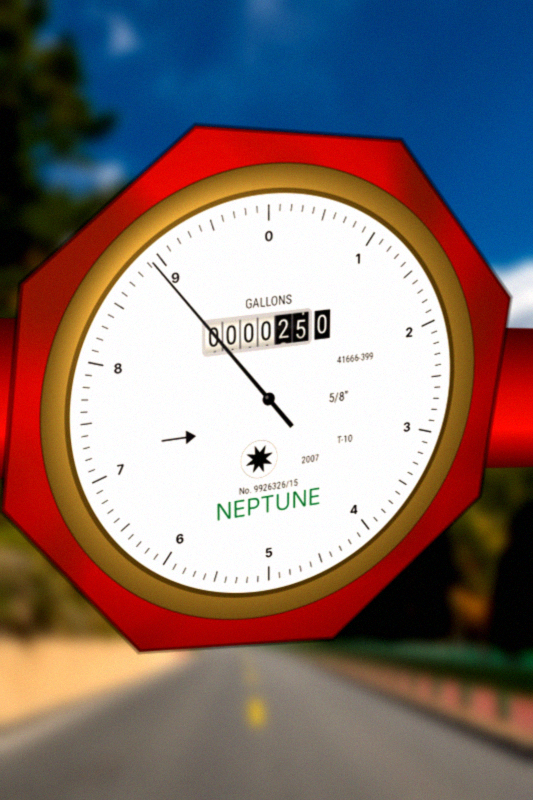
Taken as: 248.9,gal
